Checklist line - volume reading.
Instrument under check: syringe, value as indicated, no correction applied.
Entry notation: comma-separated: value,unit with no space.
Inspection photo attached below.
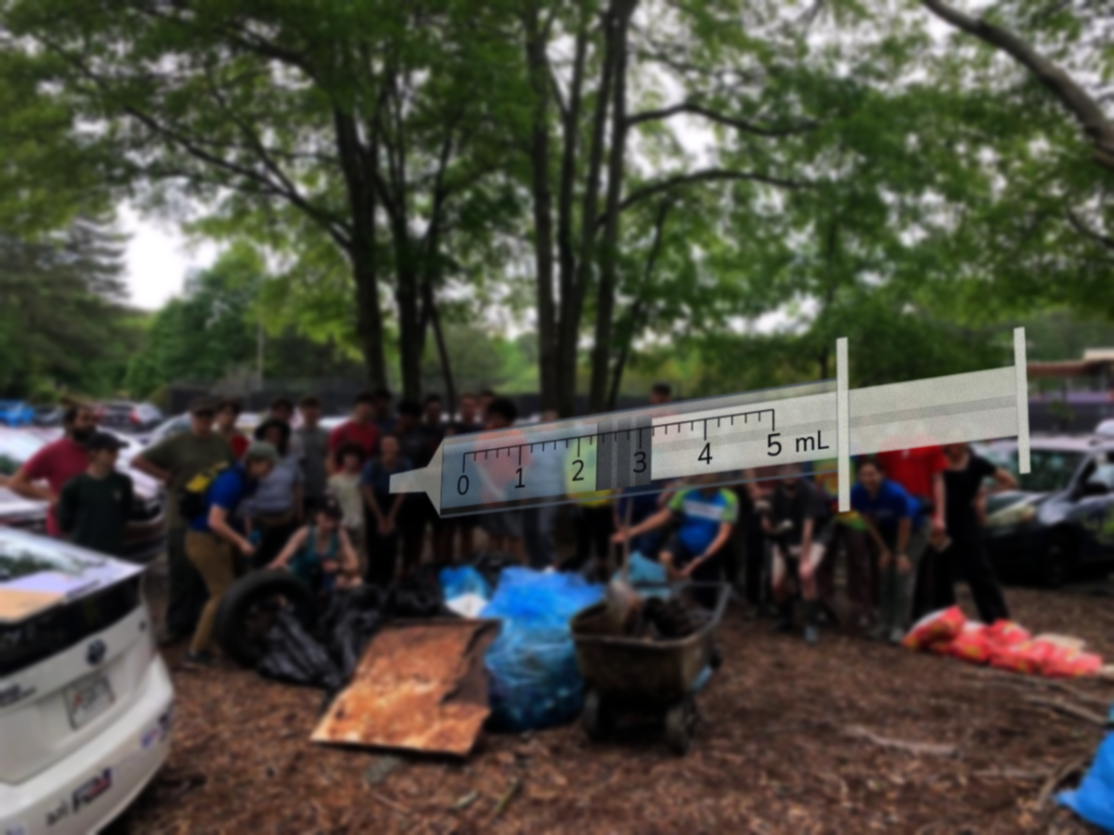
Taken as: 2.3,mL
